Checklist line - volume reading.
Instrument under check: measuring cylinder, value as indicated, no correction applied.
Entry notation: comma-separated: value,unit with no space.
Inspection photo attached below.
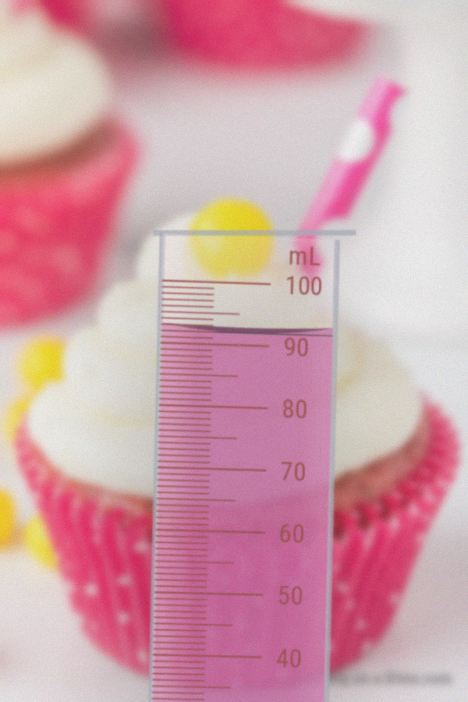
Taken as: 92,mL
